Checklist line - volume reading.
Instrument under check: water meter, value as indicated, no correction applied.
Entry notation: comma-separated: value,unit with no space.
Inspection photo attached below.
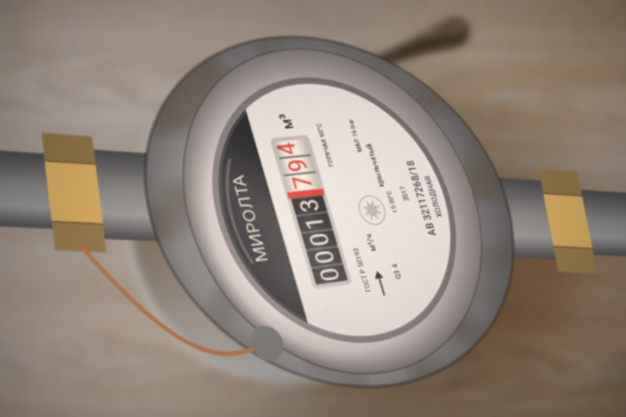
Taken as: 13.794,m³
